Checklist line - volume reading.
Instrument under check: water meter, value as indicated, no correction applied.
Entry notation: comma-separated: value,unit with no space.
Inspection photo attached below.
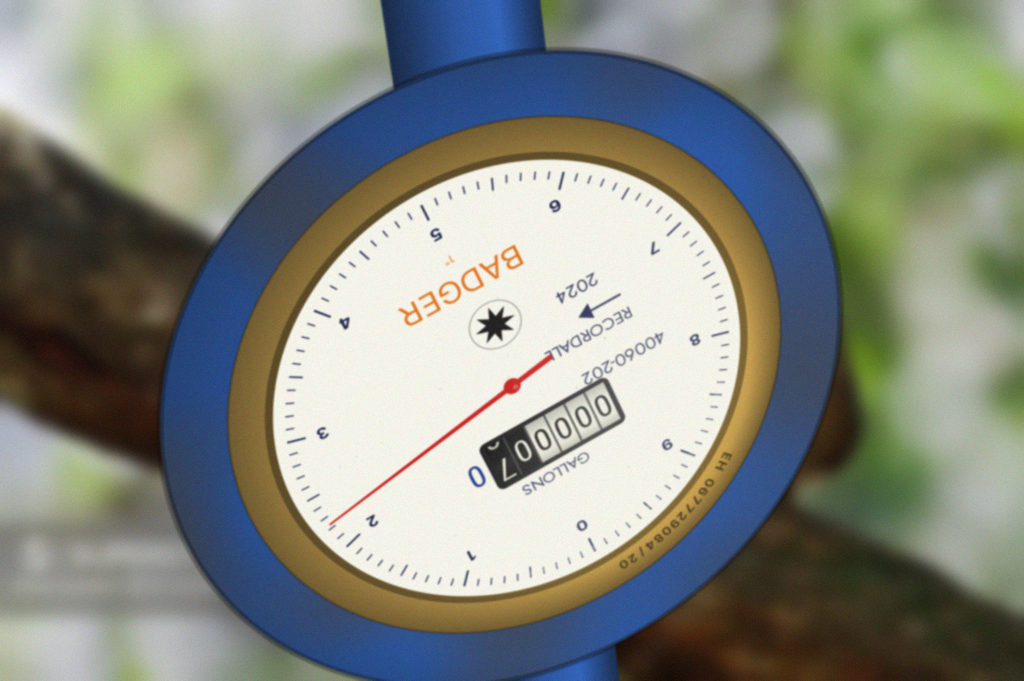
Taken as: 72.2,gal
